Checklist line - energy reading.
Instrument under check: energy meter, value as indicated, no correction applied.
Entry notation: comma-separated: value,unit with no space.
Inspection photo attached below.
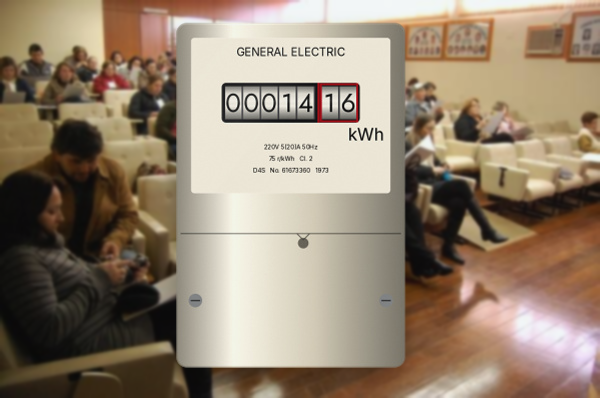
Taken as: 14.16,kWh
